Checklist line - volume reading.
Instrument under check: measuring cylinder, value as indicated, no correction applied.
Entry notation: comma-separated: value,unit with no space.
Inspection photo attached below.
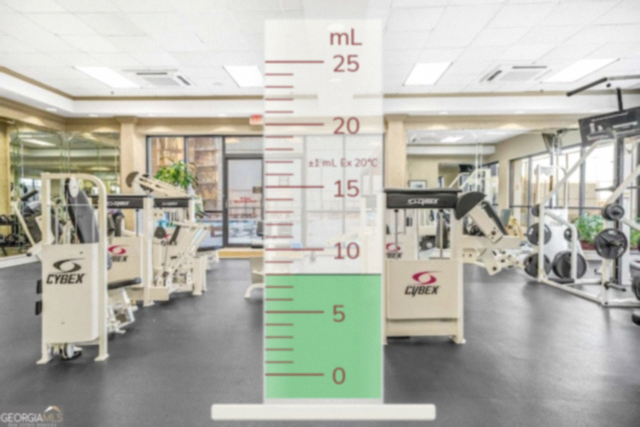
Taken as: 8,mL
